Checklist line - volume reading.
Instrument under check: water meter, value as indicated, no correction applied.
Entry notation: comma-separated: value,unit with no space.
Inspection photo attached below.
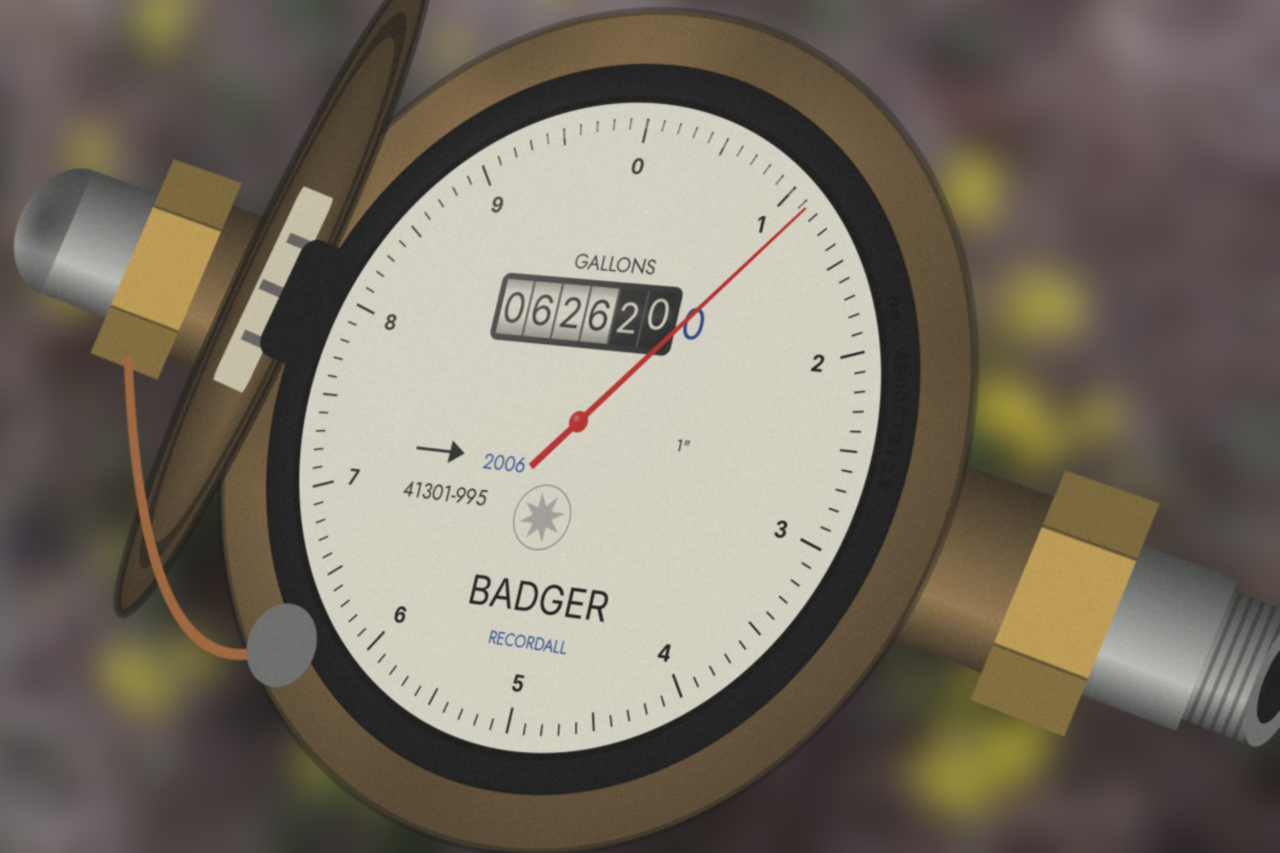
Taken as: 626201.1,gal
